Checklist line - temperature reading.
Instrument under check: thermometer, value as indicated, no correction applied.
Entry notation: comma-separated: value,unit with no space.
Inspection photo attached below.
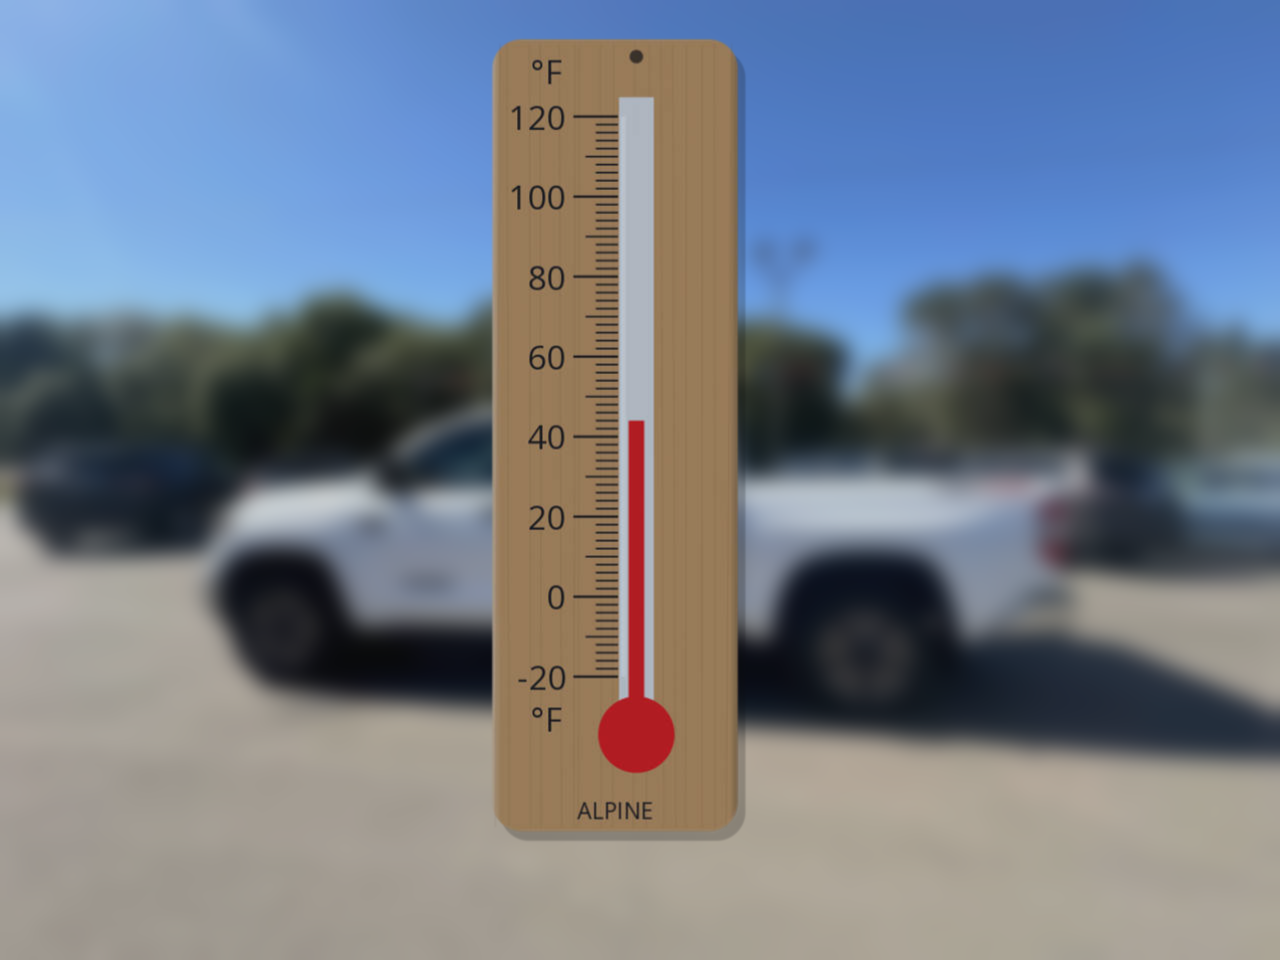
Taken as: 44,°F
